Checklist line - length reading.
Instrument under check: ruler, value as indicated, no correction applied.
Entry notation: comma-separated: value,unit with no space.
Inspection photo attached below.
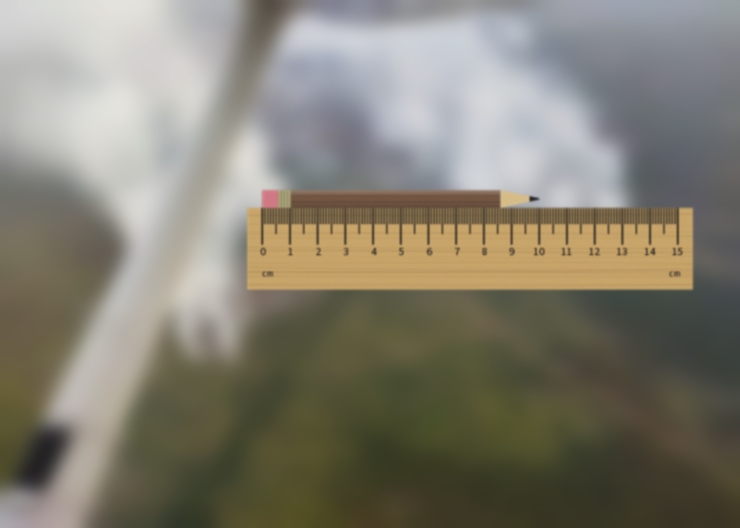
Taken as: 10,cm
